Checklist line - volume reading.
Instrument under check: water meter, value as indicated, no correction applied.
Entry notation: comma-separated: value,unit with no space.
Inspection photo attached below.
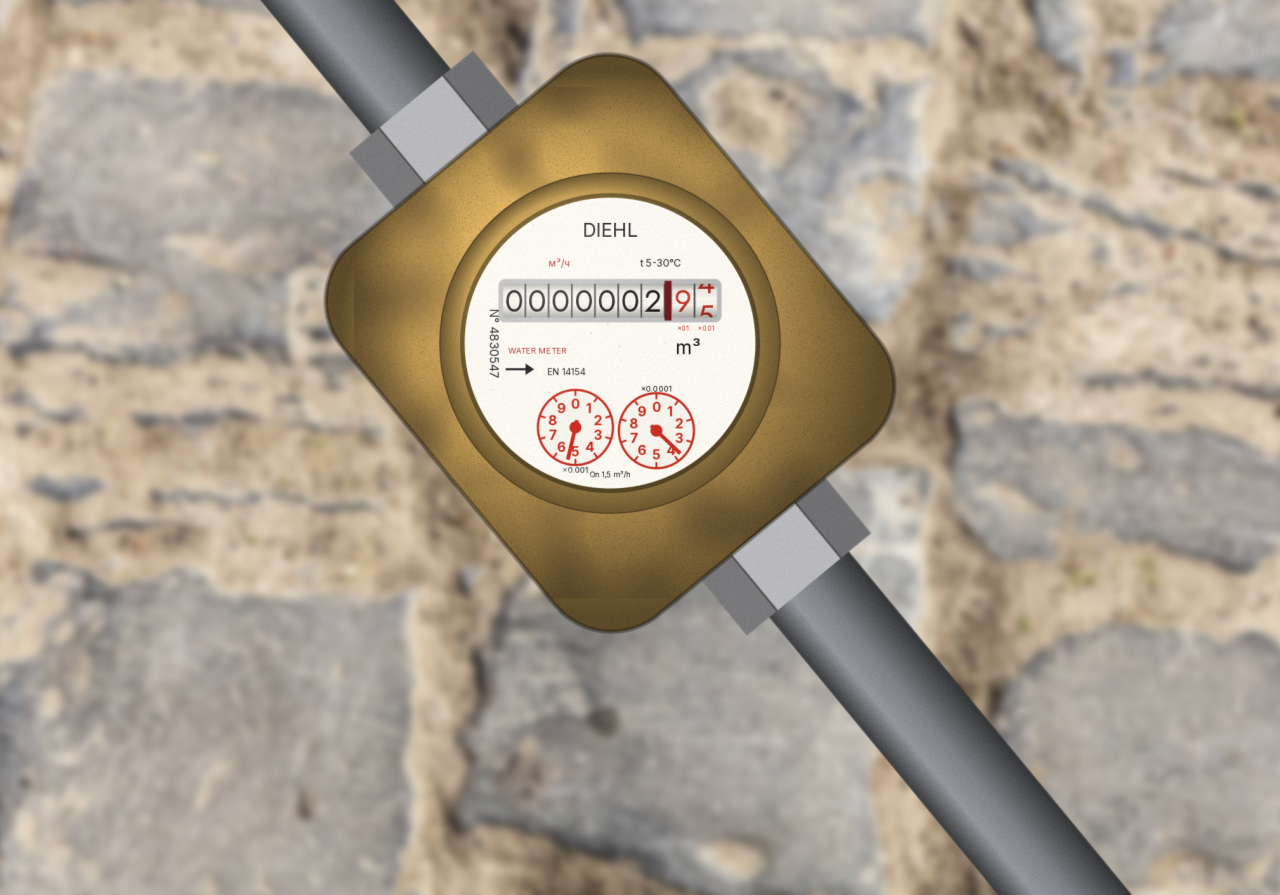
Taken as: 2.9453,m³
